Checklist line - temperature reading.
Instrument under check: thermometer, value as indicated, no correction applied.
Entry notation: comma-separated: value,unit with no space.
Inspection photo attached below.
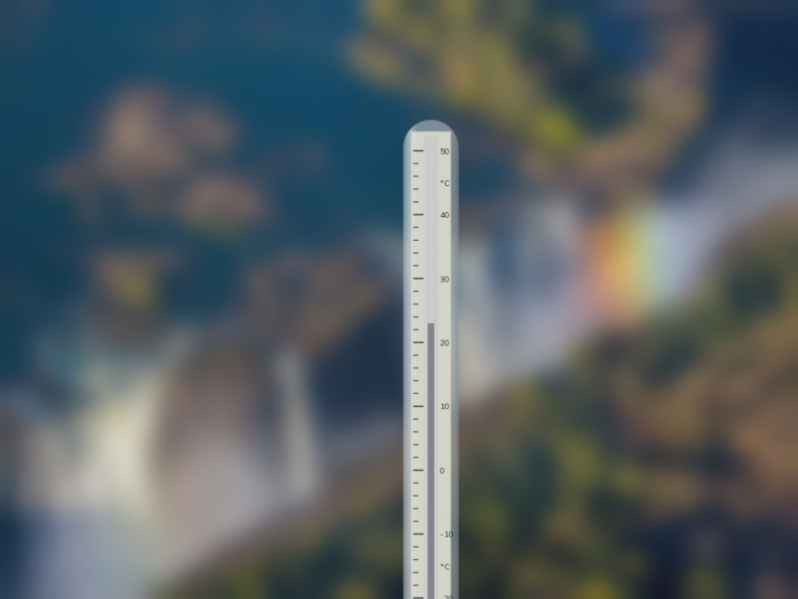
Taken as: 23,°C
